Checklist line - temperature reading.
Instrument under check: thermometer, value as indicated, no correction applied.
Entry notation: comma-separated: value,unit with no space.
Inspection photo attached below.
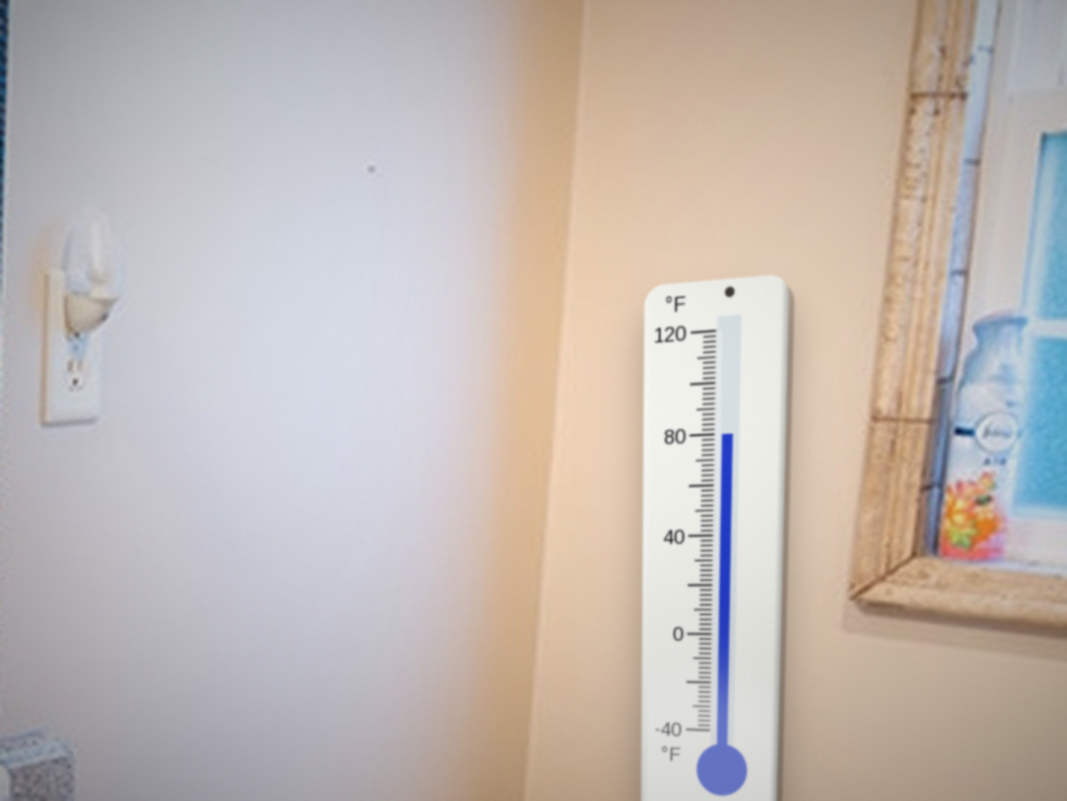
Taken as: 80,°F
